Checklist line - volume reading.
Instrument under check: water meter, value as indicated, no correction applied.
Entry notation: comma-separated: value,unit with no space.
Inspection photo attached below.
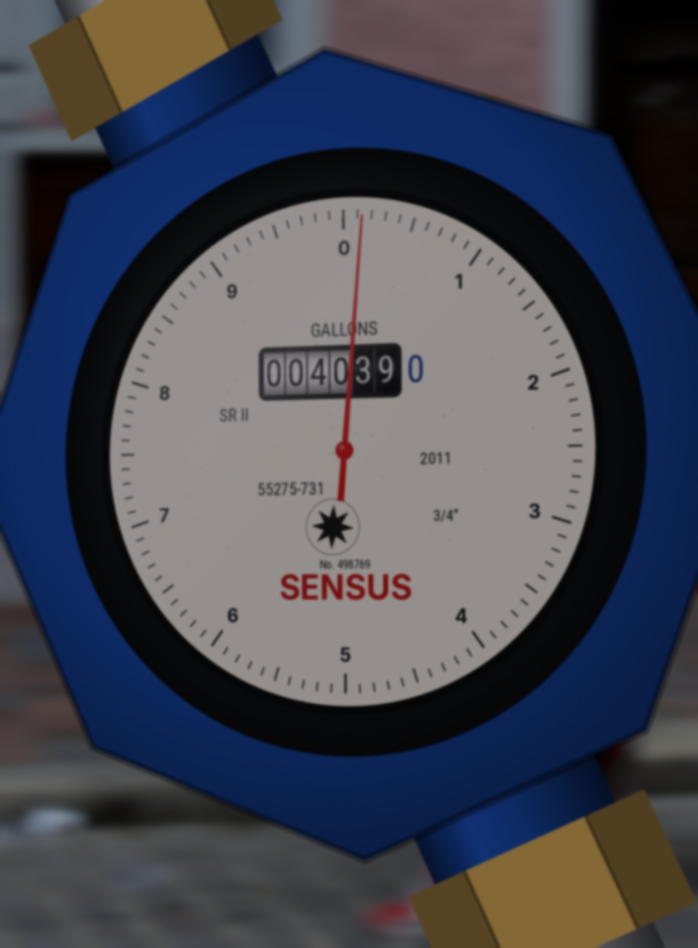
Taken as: 40390.1,gal
